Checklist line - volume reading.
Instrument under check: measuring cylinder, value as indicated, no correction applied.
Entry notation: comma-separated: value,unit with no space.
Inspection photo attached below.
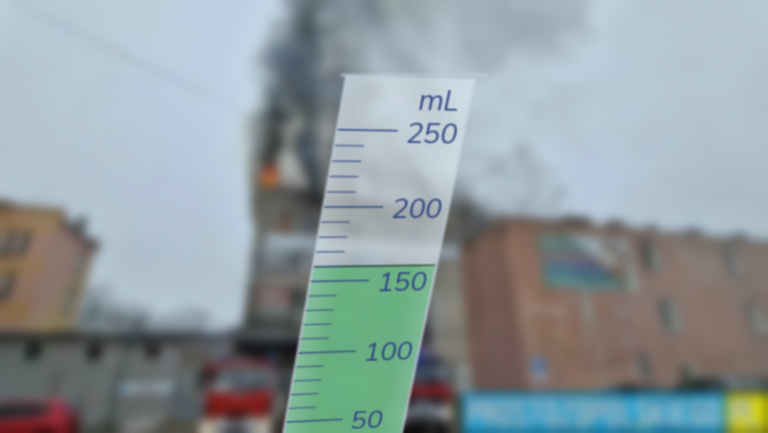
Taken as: 160,mL
